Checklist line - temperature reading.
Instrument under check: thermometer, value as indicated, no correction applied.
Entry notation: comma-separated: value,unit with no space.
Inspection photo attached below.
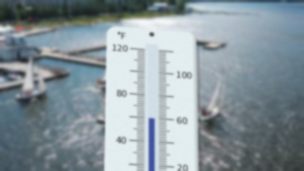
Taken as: 60,°F
